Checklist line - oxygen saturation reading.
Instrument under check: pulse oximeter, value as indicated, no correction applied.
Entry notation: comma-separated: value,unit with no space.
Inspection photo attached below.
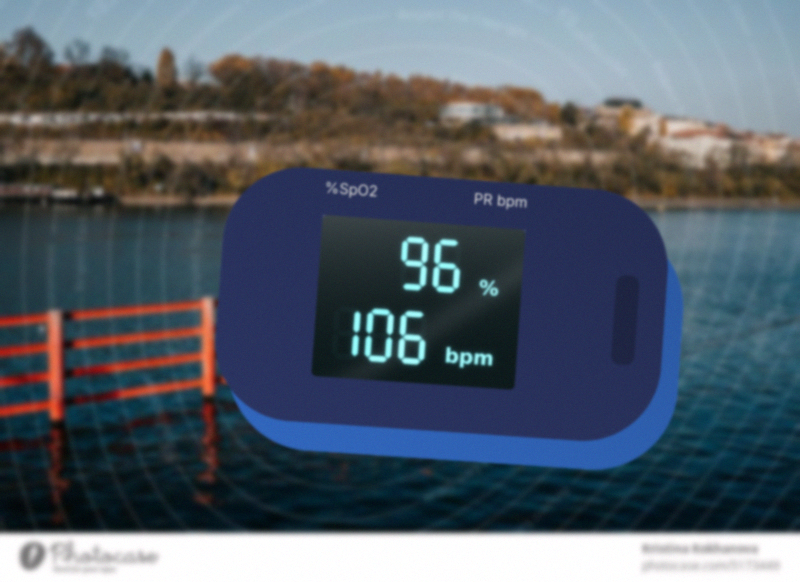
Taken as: 96,%
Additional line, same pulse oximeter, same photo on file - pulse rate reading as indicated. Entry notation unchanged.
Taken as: 106,bpm
